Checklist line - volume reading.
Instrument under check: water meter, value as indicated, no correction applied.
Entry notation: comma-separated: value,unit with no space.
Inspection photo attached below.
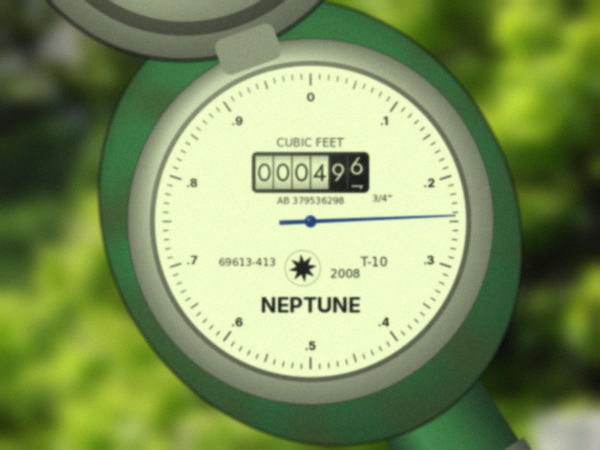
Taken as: 496.24,ft³
